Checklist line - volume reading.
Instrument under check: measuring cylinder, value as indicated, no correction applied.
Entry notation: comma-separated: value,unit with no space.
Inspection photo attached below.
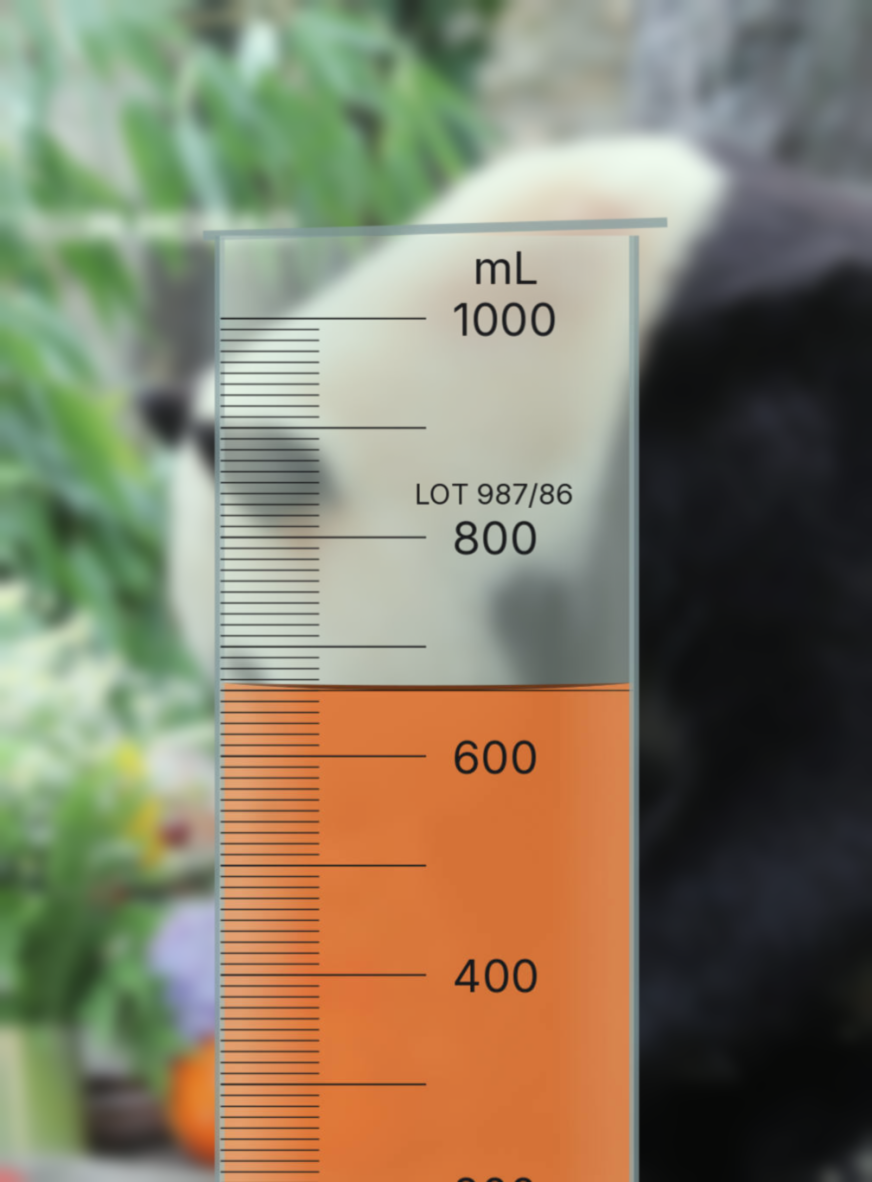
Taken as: 660,mL
